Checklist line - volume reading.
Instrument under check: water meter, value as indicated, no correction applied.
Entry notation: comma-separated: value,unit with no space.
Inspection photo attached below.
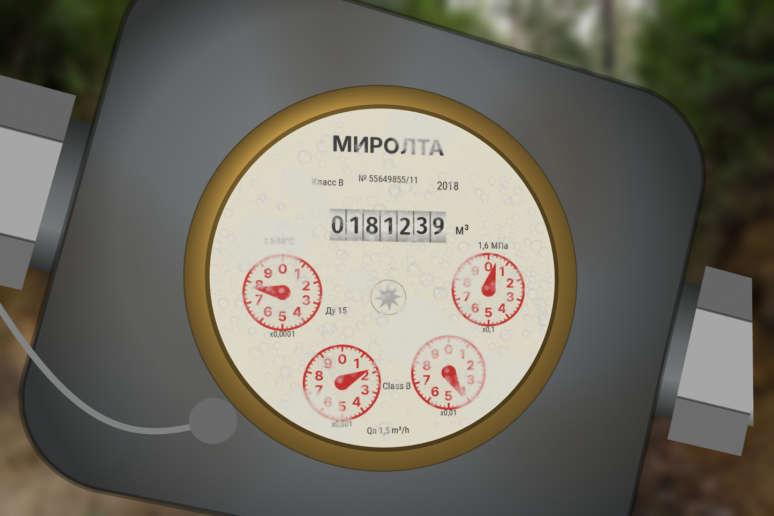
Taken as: 181239.0417,m³
